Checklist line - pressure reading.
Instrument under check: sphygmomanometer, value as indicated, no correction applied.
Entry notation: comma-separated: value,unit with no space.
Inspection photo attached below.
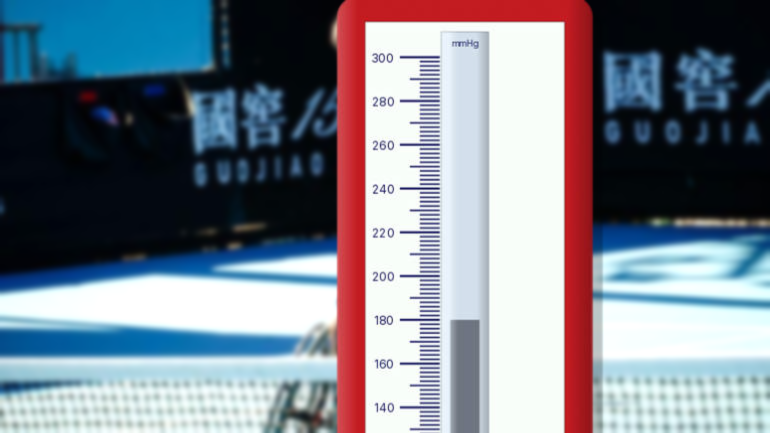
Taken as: 180,mmHg
